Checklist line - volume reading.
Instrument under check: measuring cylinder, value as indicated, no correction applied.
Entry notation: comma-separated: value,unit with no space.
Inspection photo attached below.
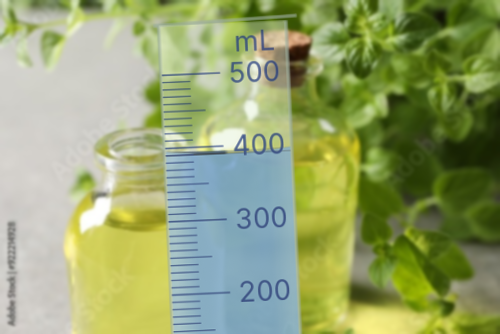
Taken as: 390,mL
